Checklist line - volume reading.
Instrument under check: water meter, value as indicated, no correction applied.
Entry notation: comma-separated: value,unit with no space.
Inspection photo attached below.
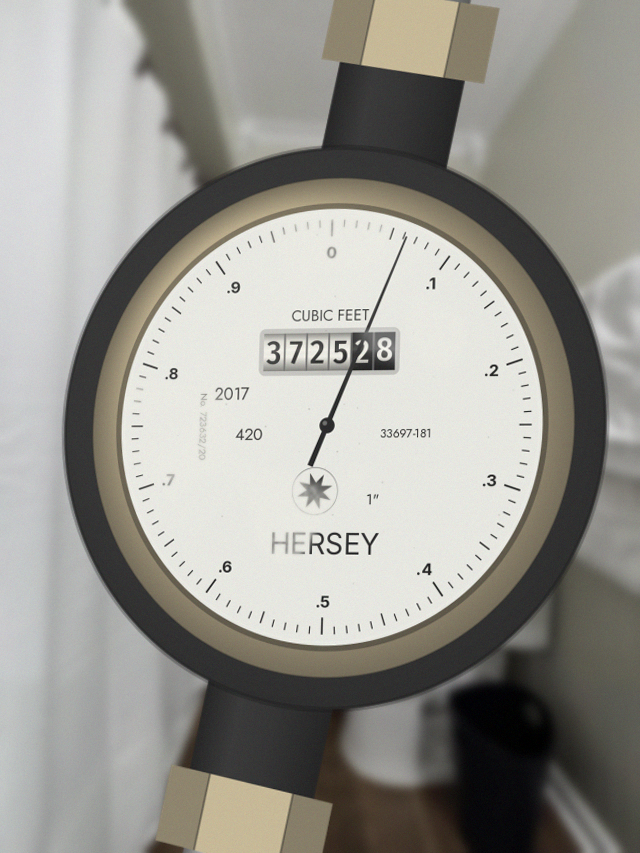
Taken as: 372528.06,ft³
